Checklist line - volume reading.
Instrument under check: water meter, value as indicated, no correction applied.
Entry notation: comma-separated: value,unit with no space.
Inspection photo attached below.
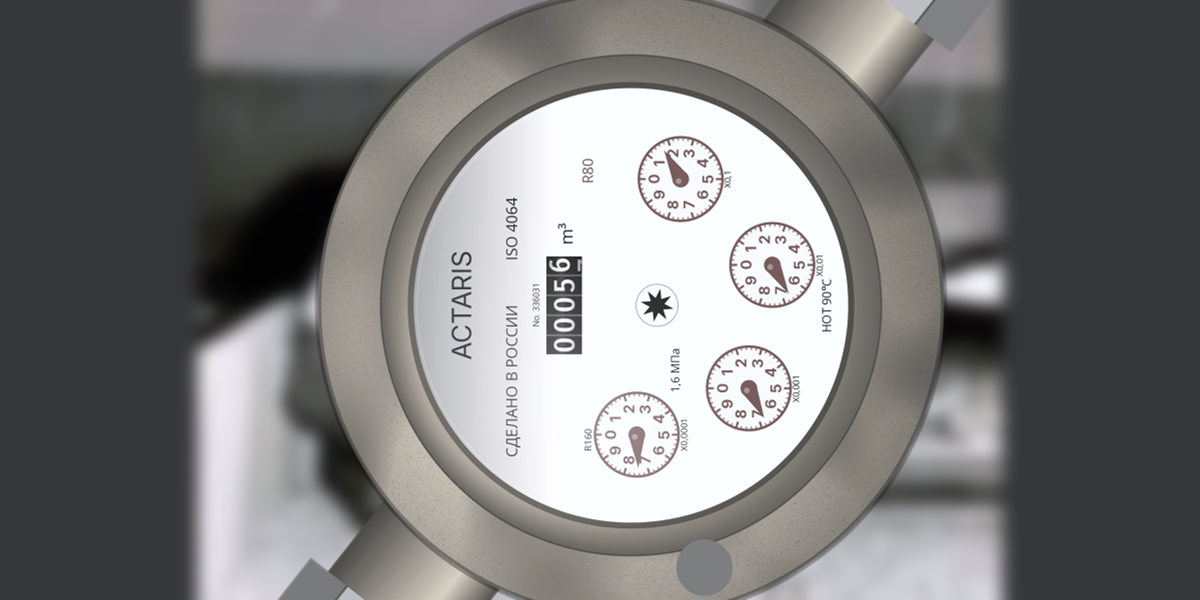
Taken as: 56.1667,m³
